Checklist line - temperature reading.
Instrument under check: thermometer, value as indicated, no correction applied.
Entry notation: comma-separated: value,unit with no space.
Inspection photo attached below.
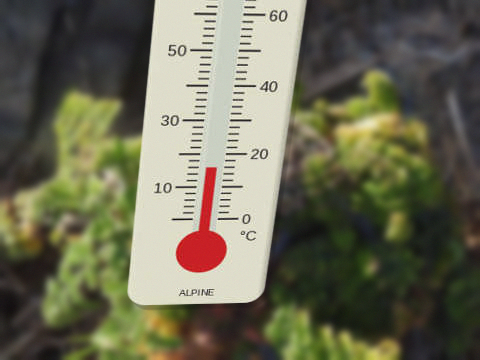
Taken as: 16,°C
